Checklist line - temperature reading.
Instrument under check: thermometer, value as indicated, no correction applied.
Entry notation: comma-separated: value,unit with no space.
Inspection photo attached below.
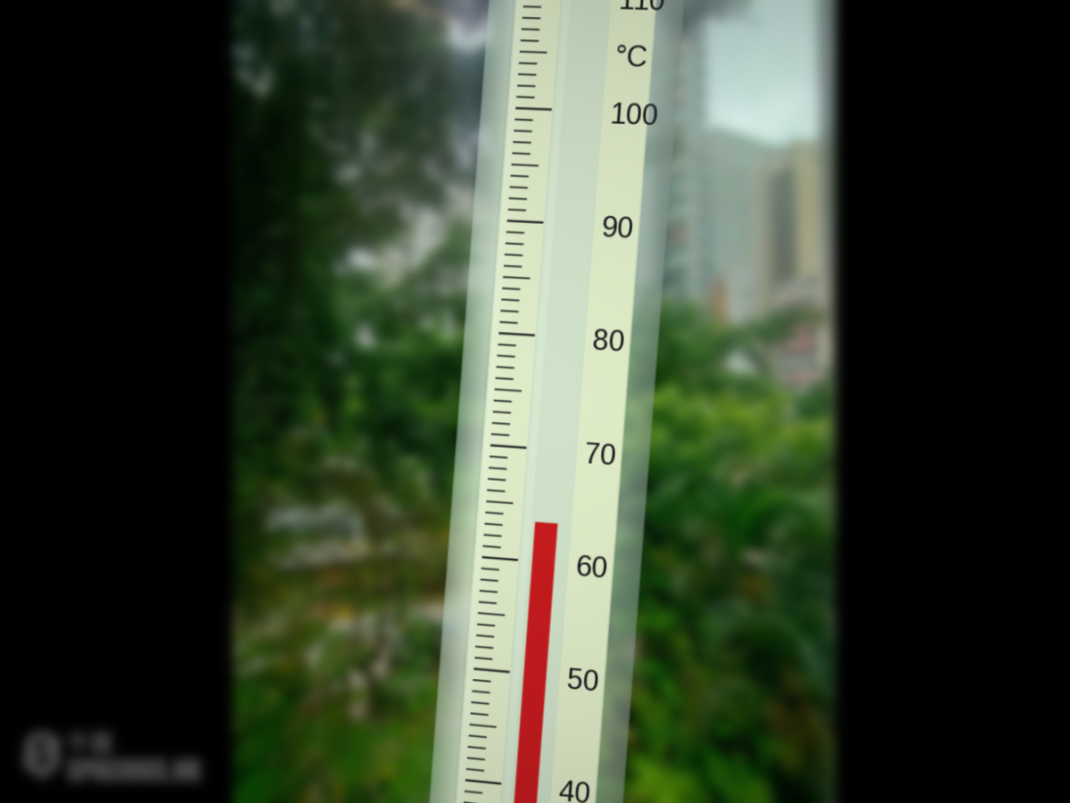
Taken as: 63.5,°C
